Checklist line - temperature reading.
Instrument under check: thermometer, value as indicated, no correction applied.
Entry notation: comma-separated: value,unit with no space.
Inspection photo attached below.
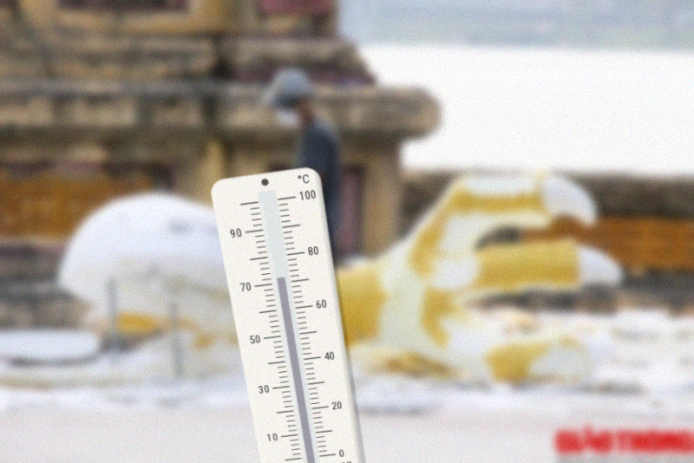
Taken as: 72,°C
